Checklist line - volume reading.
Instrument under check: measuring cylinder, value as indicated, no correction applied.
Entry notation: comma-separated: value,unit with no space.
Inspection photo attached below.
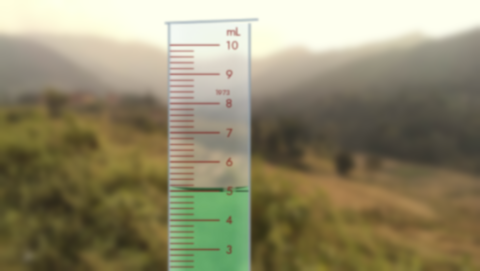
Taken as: 5,mL
